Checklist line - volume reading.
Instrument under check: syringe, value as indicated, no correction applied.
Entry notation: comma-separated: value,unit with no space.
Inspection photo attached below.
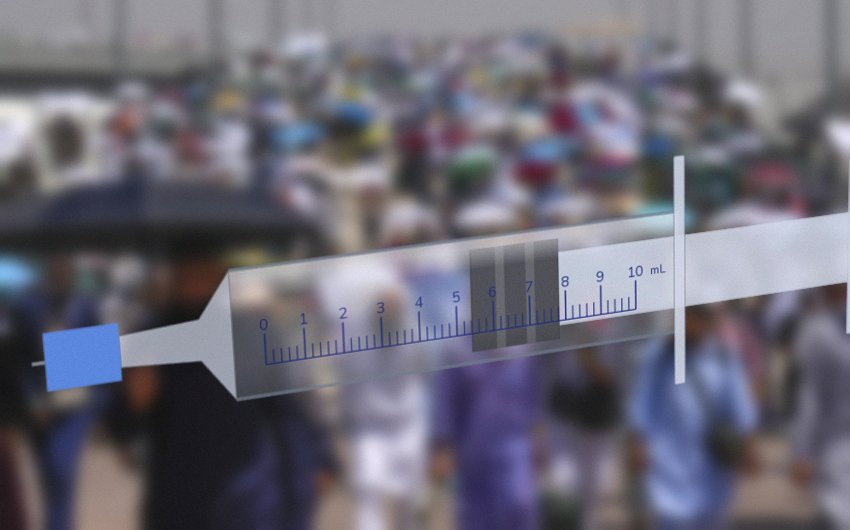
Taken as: 5.4,mL
